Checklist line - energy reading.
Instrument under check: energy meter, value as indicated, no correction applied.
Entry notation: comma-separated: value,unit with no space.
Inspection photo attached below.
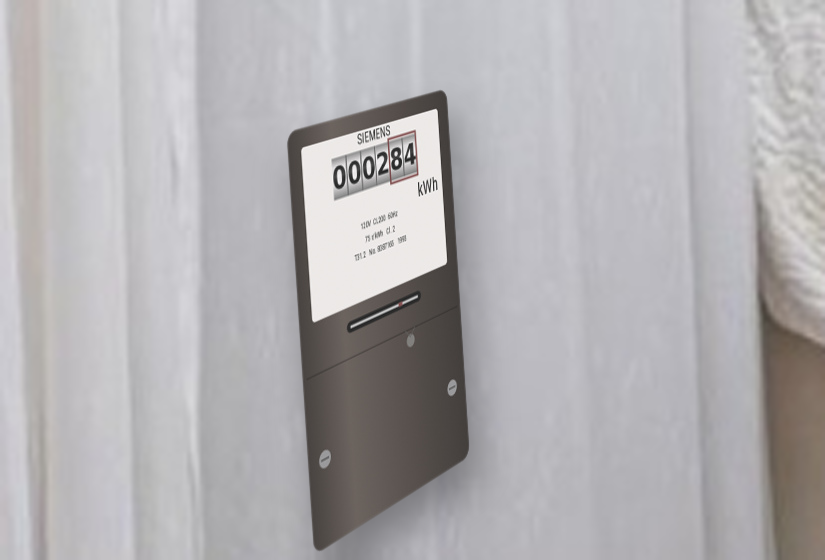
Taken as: 2.84,kWh
